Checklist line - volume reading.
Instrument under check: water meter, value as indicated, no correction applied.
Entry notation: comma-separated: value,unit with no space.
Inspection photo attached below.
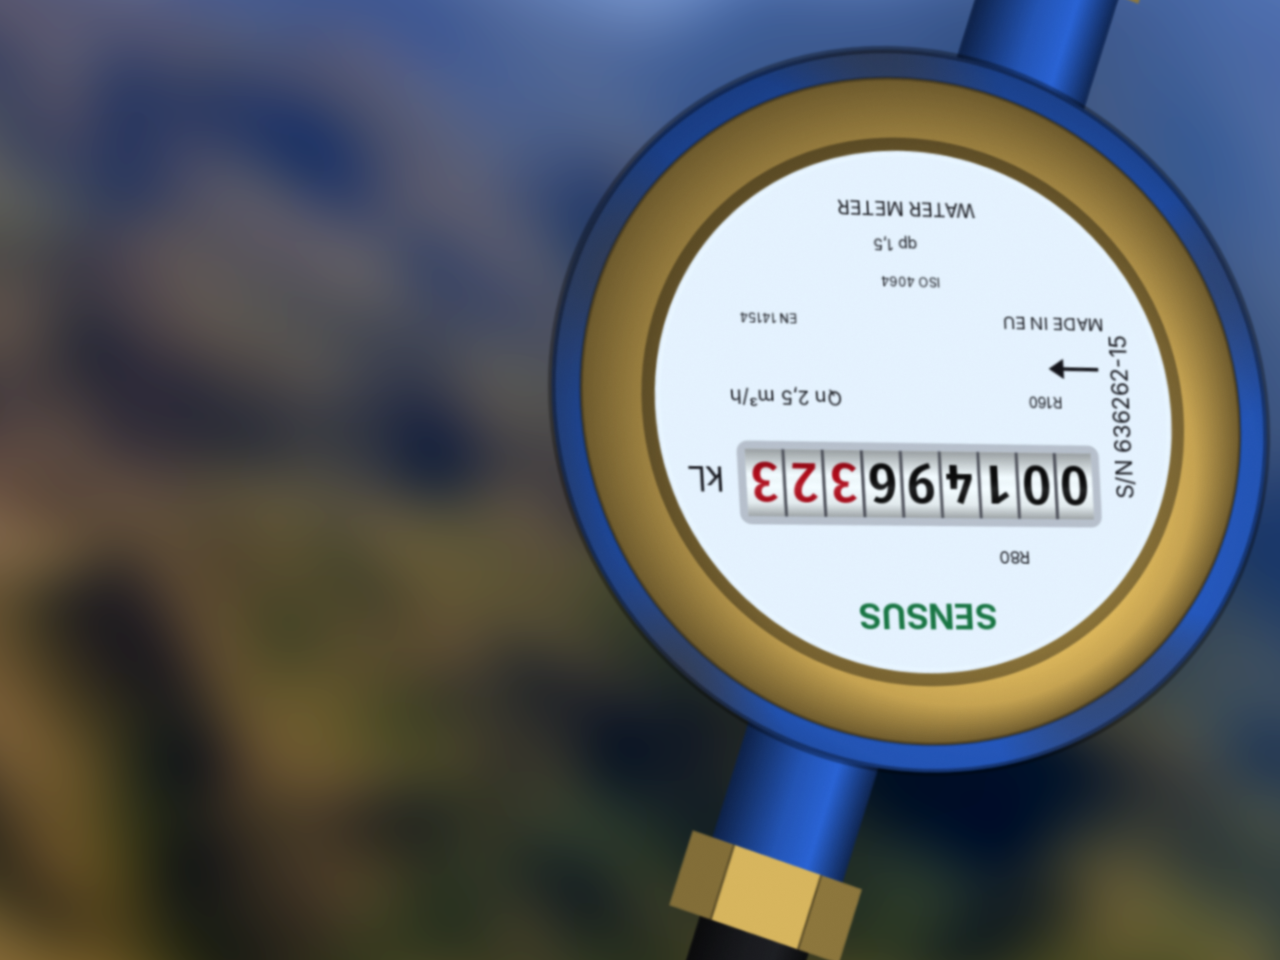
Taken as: 1496.323,kL
